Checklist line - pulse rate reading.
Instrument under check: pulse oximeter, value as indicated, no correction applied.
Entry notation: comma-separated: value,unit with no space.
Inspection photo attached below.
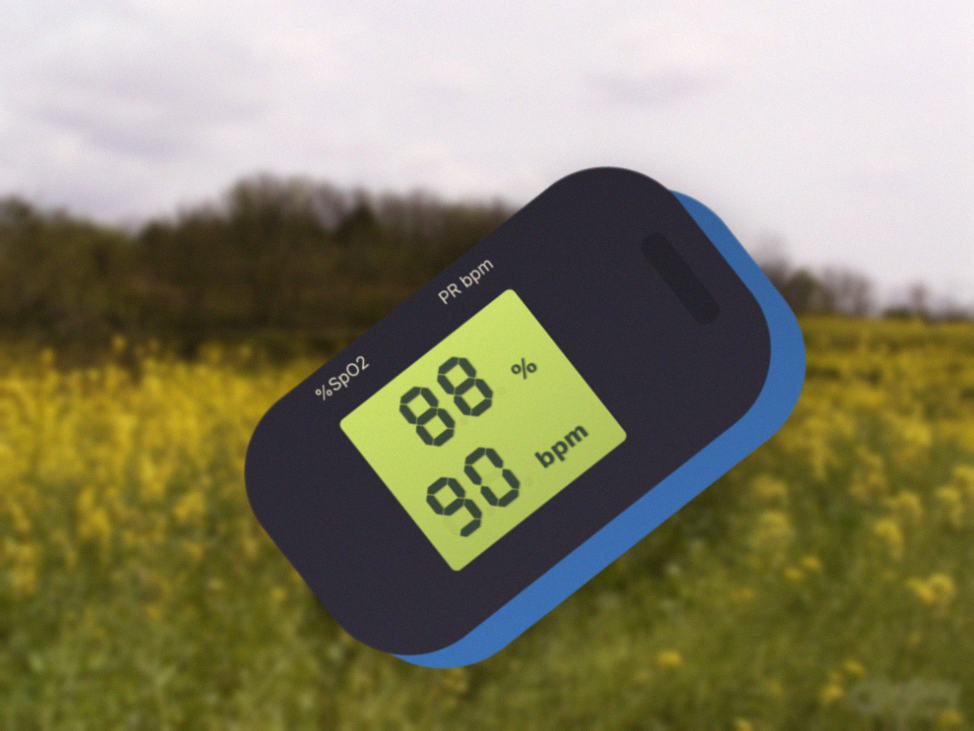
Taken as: 90,bpm
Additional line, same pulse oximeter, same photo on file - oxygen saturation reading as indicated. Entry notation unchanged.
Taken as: 88,%
